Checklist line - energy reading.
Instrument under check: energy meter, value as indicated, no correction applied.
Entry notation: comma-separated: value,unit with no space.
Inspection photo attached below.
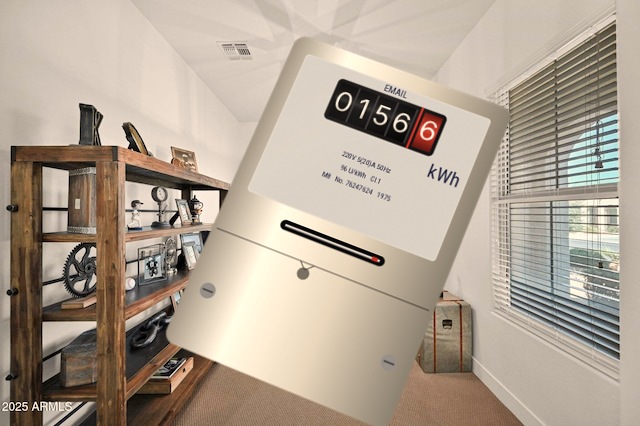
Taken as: 156.6,kWh
